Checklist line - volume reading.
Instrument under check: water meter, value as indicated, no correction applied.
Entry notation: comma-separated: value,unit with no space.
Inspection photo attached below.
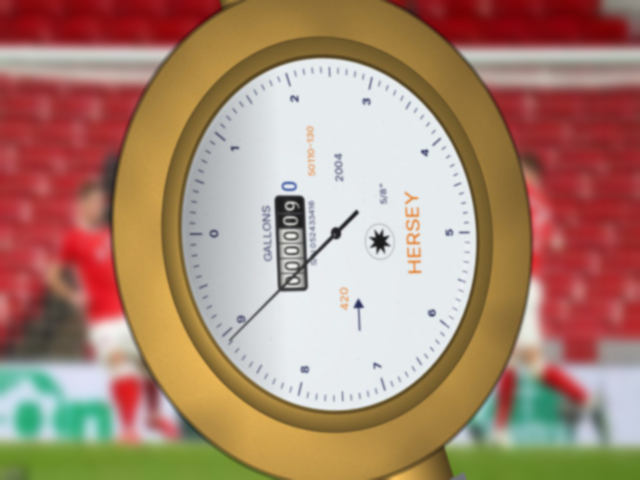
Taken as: 88.9,gal
